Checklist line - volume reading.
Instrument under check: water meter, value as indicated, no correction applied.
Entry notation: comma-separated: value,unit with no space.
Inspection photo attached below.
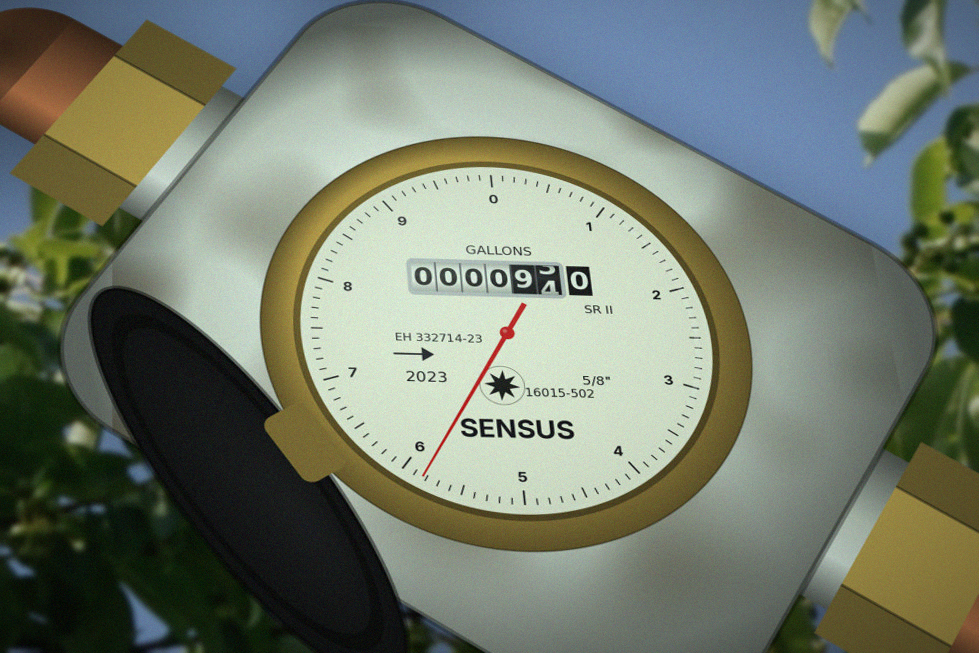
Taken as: 935.8,gal
